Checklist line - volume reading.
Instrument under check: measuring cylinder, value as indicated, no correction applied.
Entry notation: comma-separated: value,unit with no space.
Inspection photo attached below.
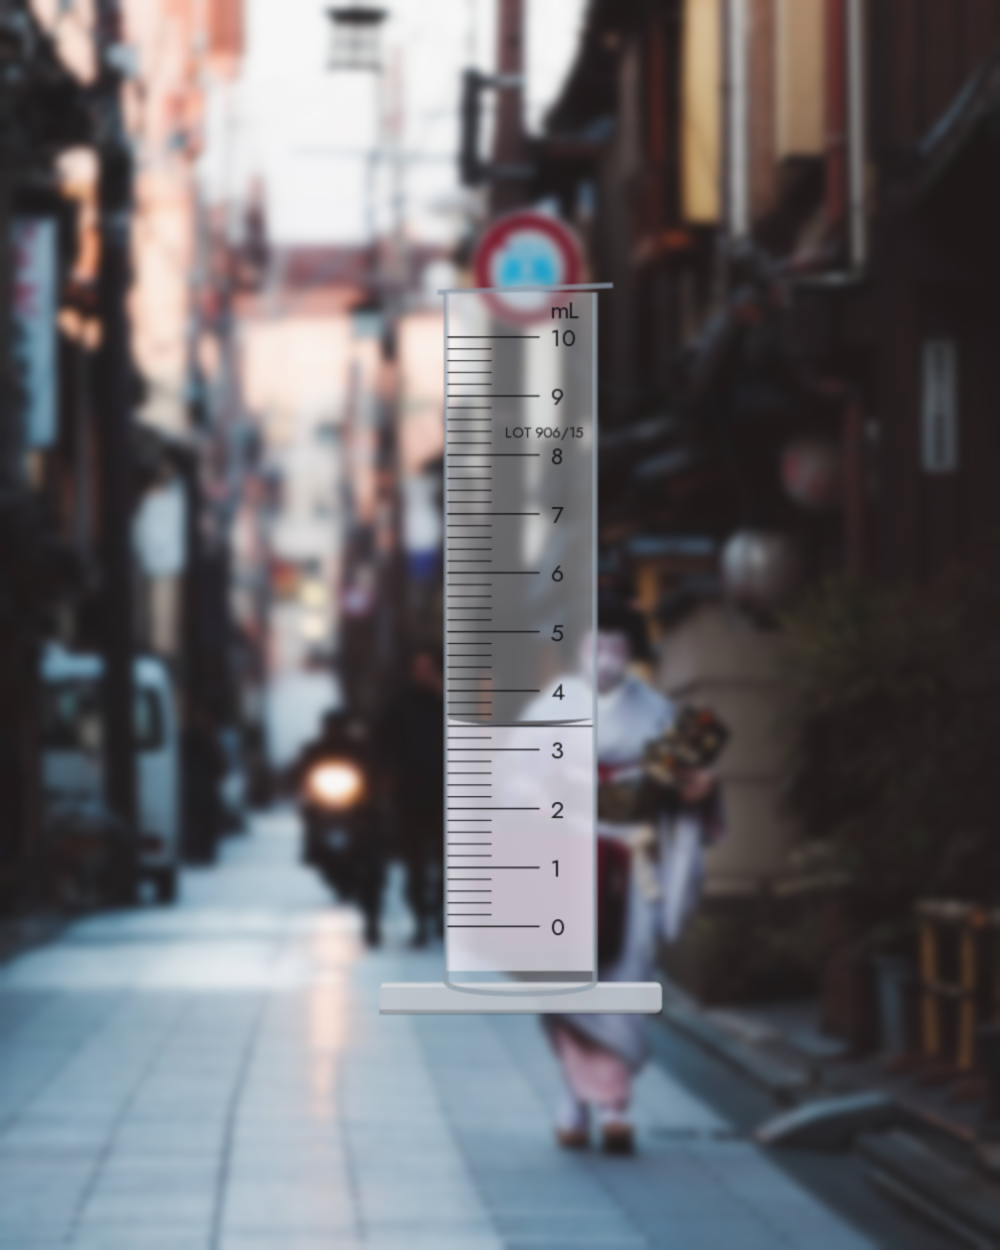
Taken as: 3.4,mL
